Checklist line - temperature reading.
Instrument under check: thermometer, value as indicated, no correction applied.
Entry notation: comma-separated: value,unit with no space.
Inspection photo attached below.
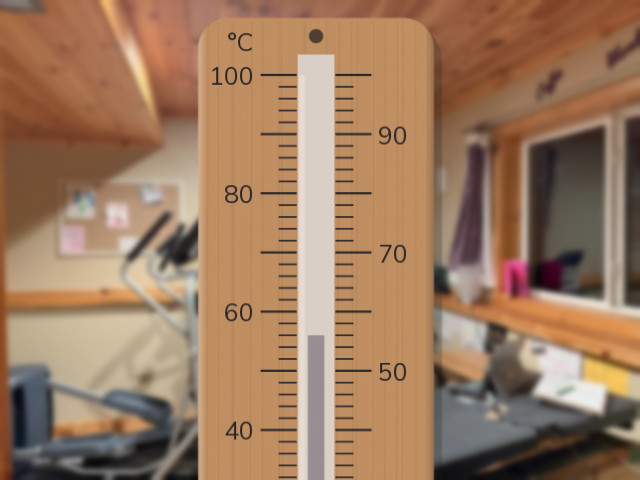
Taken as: 56,°C
